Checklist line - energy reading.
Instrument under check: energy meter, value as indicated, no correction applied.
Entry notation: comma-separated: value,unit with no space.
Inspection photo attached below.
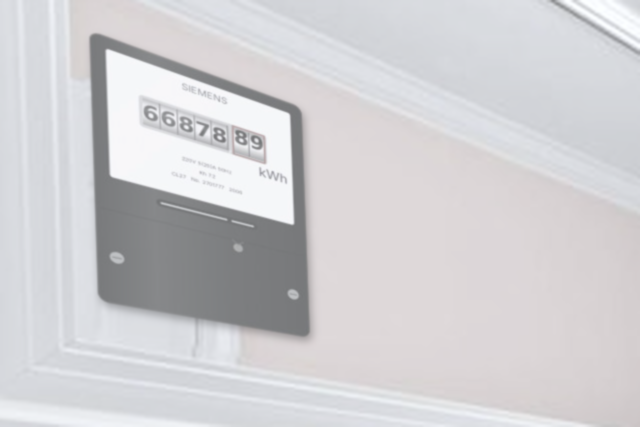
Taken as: 66878.89,kWh
